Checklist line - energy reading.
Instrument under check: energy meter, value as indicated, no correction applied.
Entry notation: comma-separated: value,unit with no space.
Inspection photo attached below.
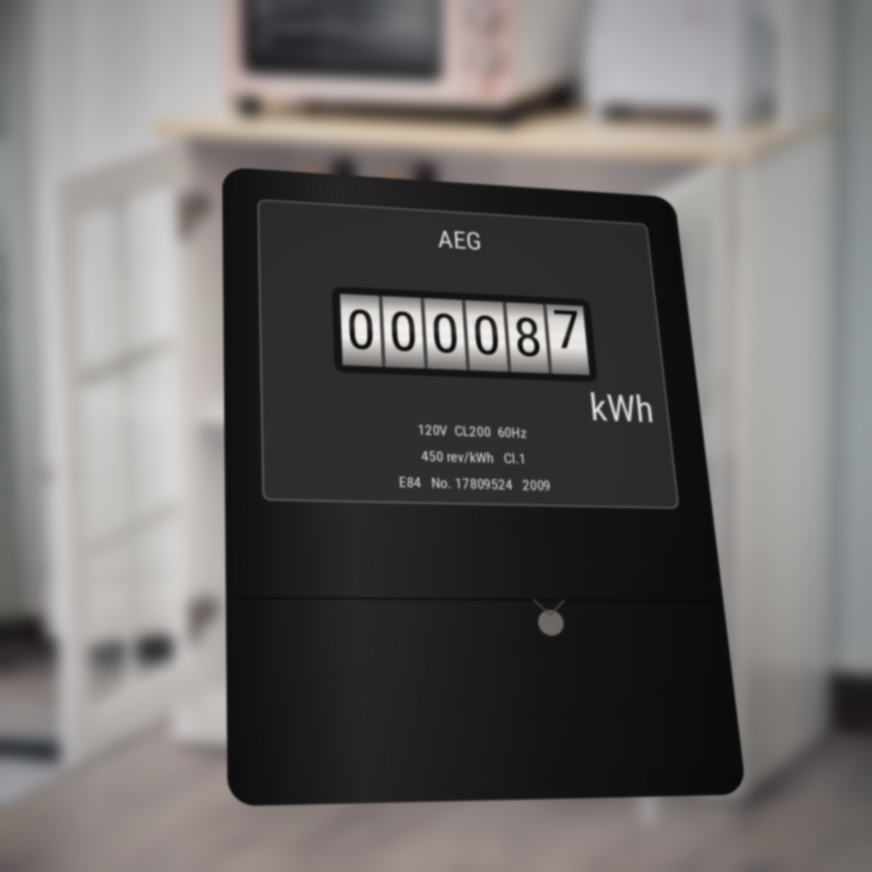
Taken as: 87,kWh
